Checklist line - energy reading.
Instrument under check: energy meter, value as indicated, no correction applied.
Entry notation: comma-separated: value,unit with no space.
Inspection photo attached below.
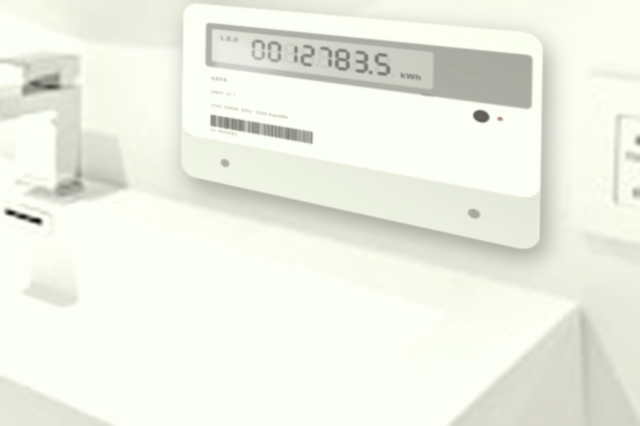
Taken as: 12783.5,kWh
